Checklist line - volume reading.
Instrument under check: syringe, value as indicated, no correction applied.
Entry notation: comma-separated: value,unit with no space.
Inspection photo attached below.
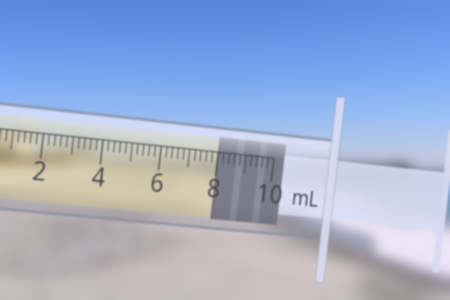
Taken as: 8,mL
